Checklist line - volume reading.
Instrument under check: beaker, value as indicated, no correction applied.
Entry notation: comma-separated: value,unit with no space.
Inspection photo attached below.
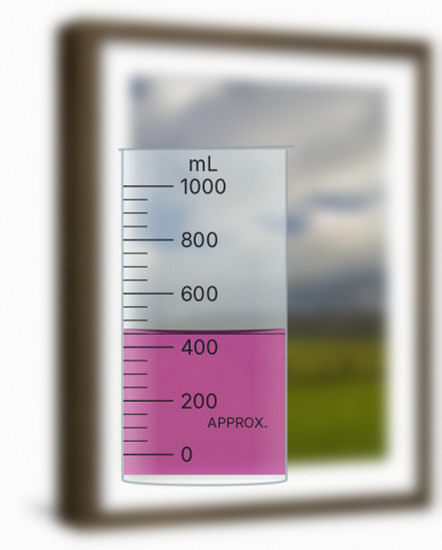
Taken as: 450,mL
